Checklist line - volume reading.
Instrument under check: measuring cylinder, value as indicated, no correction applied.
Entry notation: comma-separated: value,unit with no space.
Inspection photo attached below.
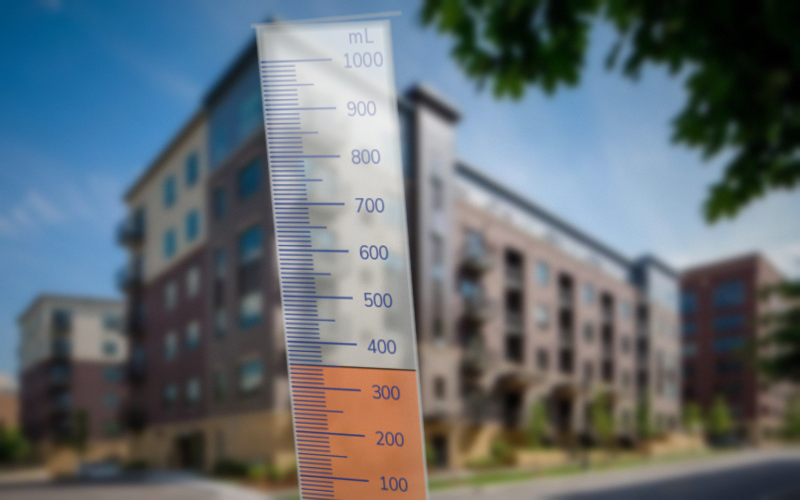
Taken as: 350,mL
